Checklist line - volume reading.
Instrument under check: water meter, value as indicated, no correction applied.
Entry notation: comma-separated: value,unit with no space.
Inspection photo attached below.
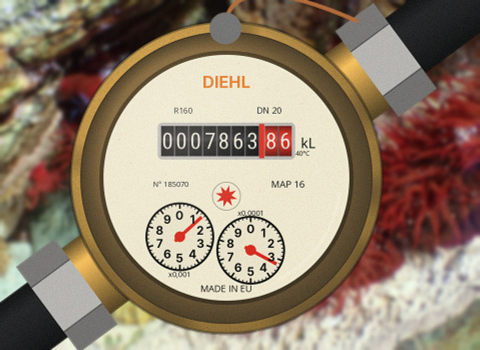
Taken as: 7863.8613,kL
